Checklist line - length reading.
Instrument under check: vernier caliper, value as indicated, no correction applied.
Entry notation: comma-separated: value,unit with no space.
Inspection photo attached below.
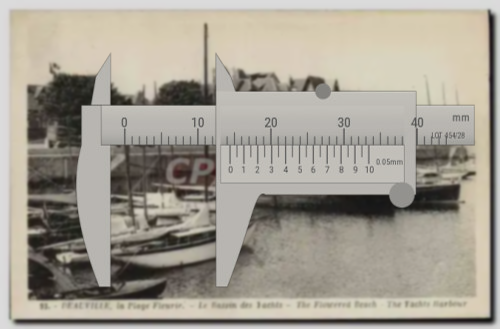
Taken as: 14.4,mm
